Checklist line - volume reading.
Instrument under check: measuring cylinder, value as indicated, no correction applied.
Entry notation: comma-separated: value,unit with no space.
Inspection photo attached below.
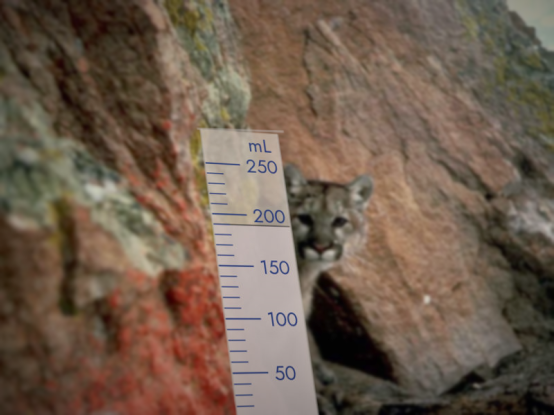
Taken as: 190,mL
